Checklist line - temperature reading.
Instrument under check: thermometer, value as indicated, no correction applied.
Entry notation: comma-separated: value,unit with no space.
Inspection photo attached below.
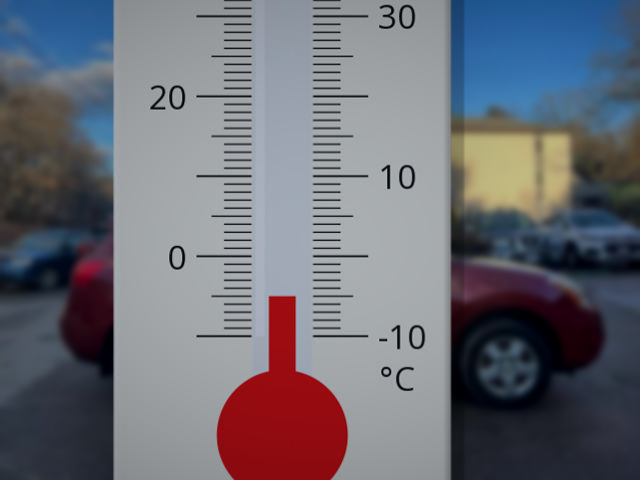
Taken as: -5,°C
